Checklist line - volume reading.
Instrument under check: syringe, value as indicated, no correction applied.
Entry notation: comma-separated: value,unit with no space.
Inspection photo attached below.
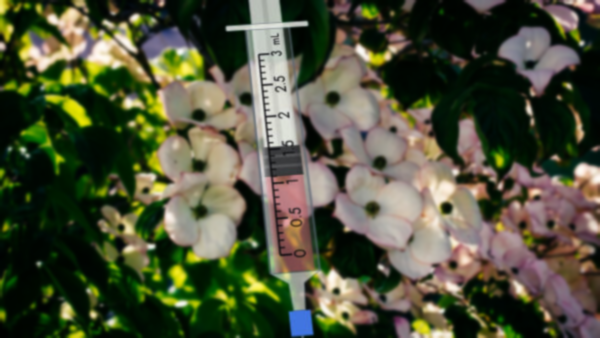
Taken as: 1.1,mL
